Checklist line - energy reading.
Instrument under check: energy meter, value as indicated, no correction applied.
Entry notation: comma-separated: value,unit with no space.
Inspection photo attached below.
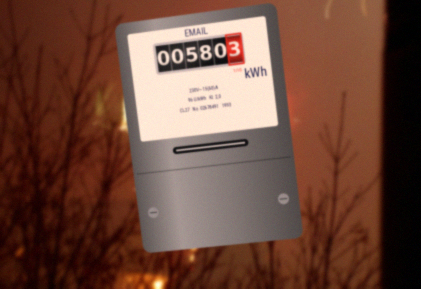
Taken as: 580.3,kWh
